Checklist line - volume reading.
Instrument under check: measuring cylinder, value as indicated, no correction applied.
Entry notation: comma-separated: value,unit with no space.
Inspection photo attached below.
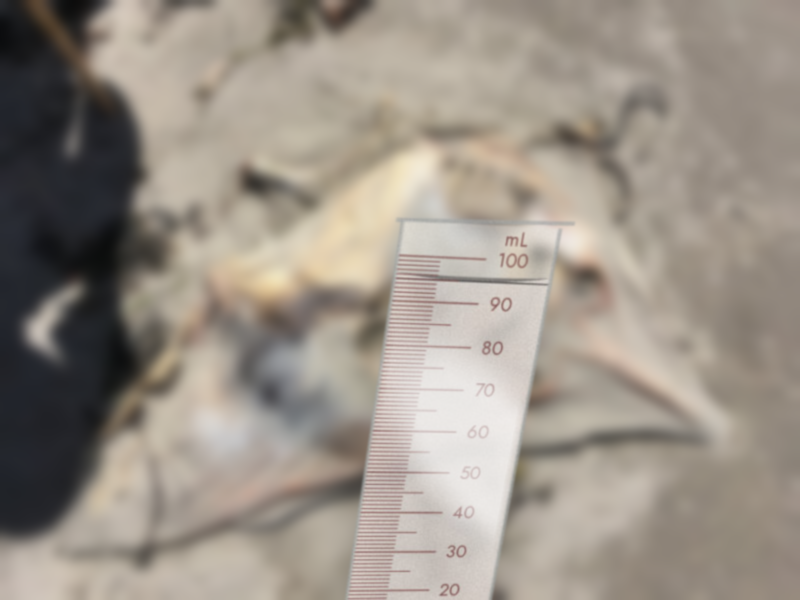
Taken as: 95,mL
